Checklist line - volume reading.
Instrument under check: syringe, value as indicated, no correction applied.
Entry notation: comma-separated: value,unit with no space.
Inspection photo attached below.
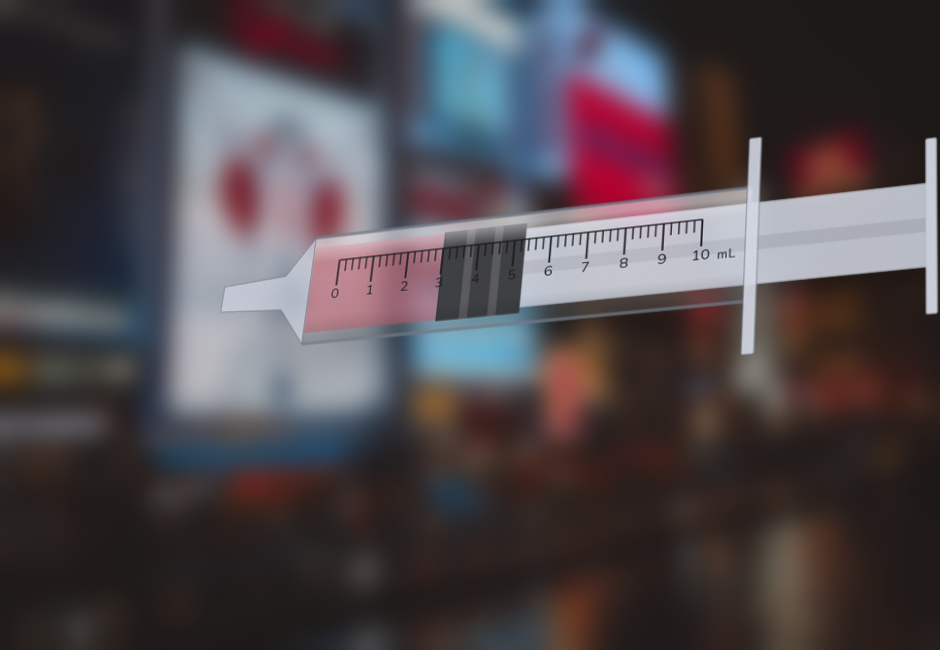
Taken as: 3,mL
